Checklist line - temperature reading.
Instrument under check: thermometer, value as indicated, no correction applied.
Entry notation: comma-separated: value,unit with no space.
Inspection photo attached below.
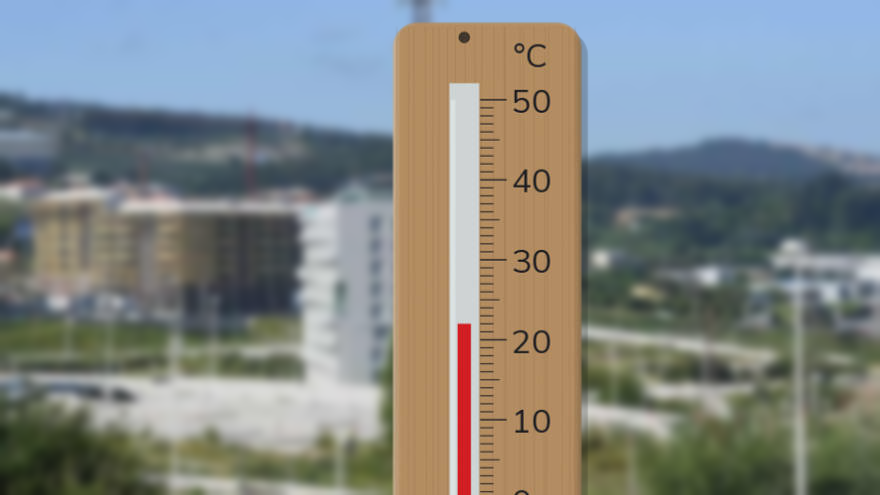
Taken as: 22,°C
